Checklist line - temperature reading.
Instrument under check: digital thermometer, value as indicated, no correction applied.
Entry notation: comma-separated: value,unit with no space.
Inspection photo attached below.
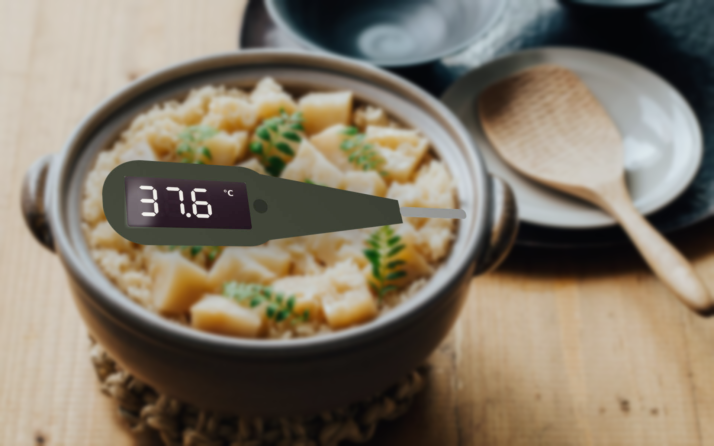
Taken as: 37.6,°C
